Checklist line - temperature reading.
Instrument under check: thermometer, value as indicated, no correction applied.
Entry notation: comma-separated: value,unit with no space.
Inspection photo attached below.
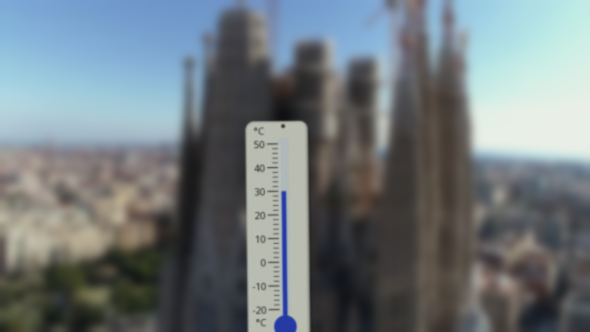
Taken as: 30,°C
